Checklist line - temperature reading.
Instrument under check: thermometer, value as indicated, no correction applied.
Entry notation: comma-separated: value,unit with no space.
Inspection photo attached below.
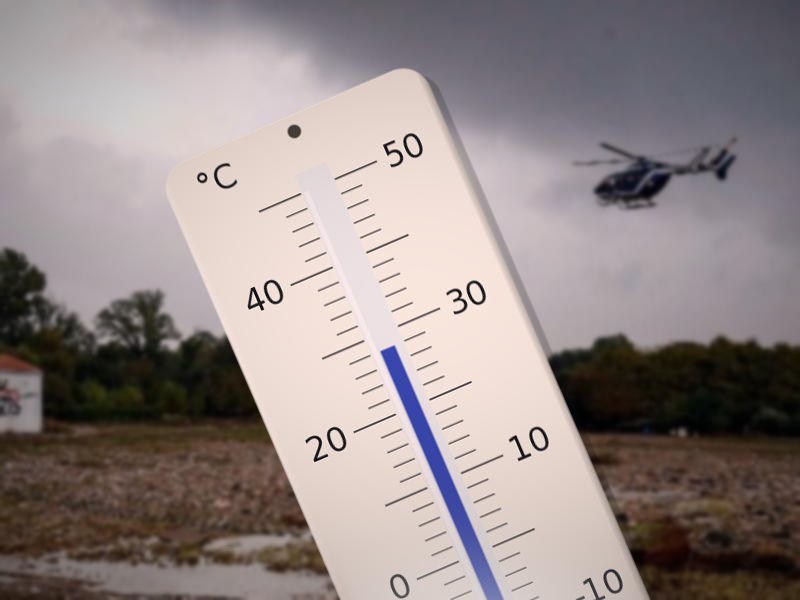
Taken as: 28,°C
